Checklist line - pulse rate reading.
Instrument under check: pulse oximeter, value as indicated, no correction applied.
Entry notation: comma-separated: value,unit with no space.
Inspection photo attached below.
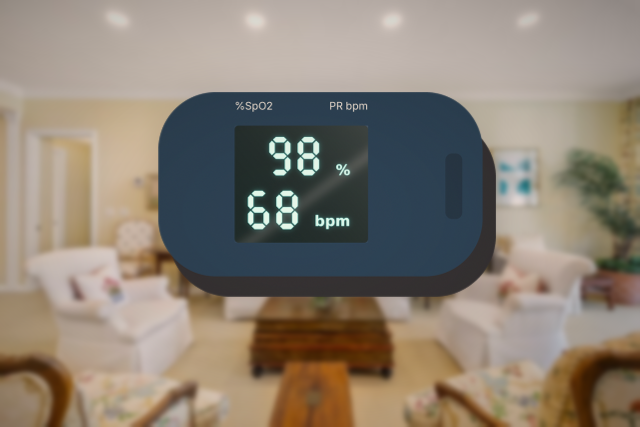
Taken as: 68,bpm
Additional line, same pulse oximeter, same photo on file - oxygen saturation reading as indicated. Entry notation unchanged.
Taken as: 98,%
